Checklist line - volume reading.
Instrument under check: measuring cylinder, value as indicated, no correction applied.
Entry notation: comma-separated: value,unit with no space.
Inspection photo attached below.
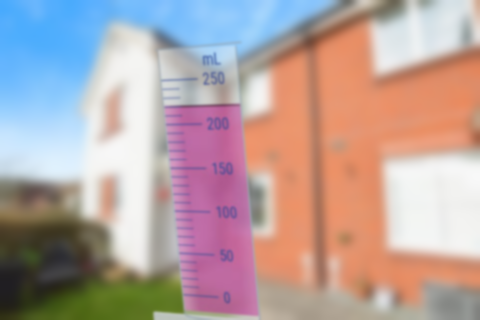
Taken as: 220,mL
